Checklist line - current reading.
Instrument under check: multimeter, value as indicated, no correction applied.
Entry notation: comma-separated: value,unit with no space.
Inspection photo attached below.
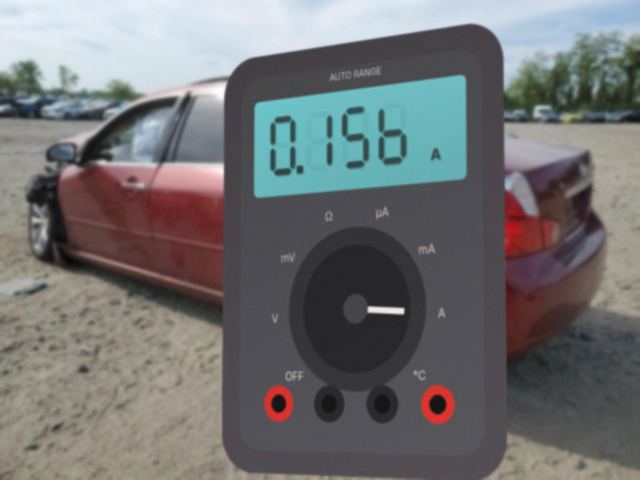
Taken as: 0.156,A
